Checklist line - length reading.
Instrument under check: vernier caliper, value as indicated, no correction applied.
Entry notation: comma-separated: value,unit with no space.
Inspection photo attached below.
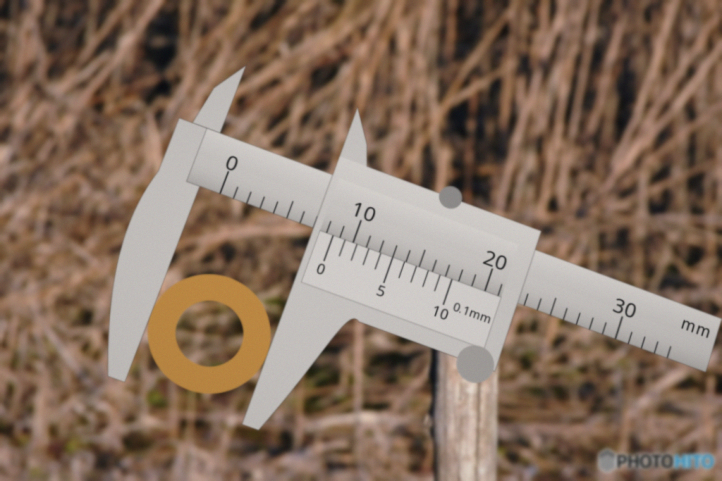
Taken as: 8.5,mm
